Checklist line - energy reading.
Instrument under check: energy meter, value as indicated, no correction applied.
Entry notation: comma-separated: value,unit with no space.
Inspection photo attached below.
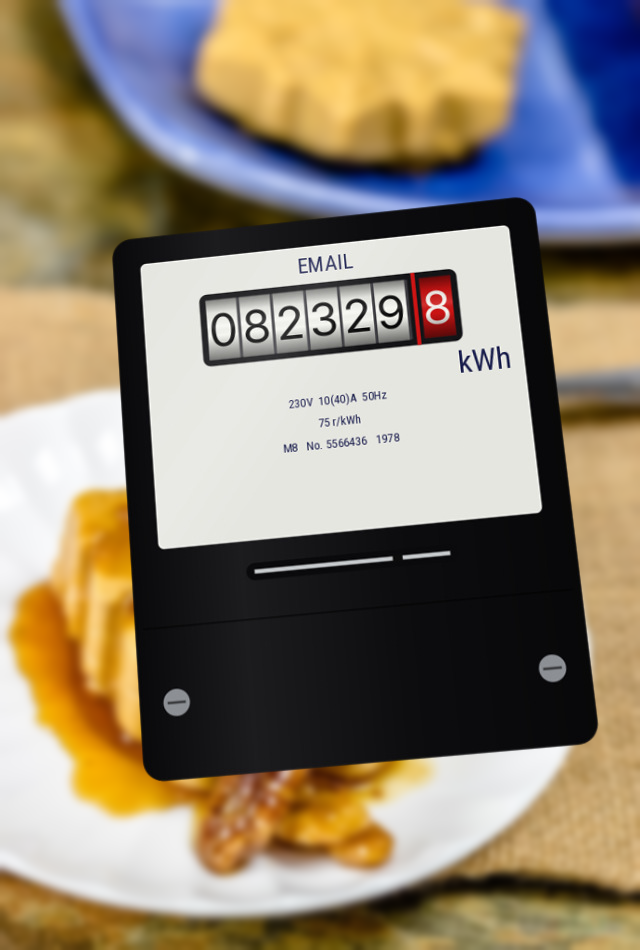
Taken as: 82329.8,kWh
